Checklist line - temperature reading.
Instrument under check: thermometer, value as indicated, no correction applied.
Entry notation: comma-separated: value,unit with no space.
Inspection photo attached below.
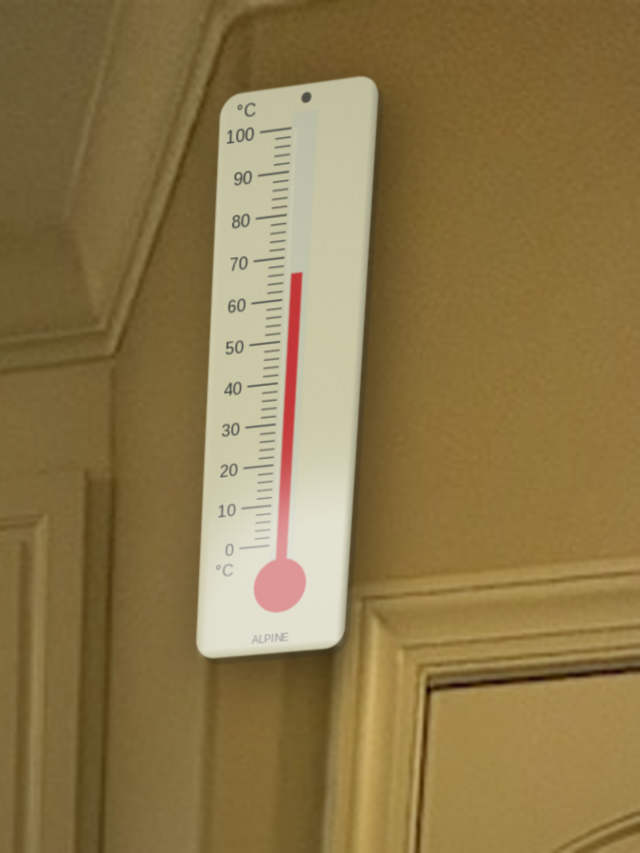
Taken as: 66,°C
